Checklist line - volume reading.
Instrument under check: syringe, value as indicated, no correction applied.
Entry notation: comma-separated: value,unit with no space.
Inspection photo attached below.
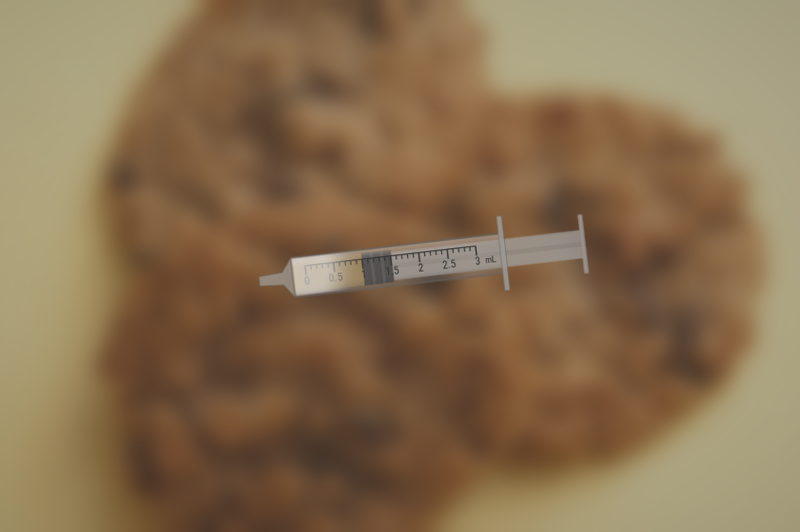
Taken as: 1,mL
